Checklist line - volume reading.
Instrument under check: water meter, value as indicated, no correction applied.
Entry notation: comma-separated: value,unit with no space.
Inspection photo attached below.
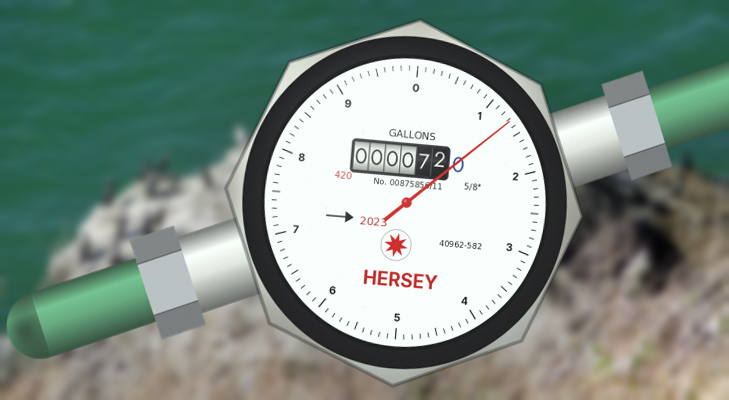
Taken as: 721.3,gal
